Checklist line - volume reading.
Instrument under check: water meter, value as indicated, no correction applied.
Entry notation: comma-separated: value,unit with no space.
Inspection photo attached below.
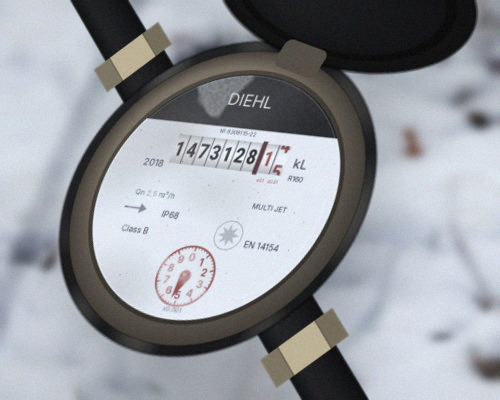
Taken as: 1473128.145,kL
